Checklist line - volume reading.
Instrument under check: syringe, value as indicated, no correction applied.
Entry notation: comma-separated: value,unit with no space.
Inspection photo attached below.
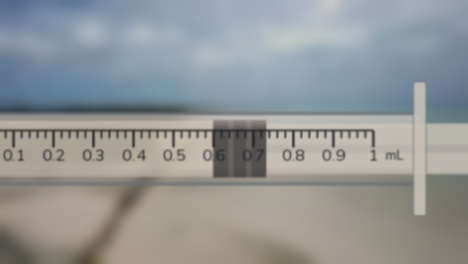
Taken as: 0.6,mL
